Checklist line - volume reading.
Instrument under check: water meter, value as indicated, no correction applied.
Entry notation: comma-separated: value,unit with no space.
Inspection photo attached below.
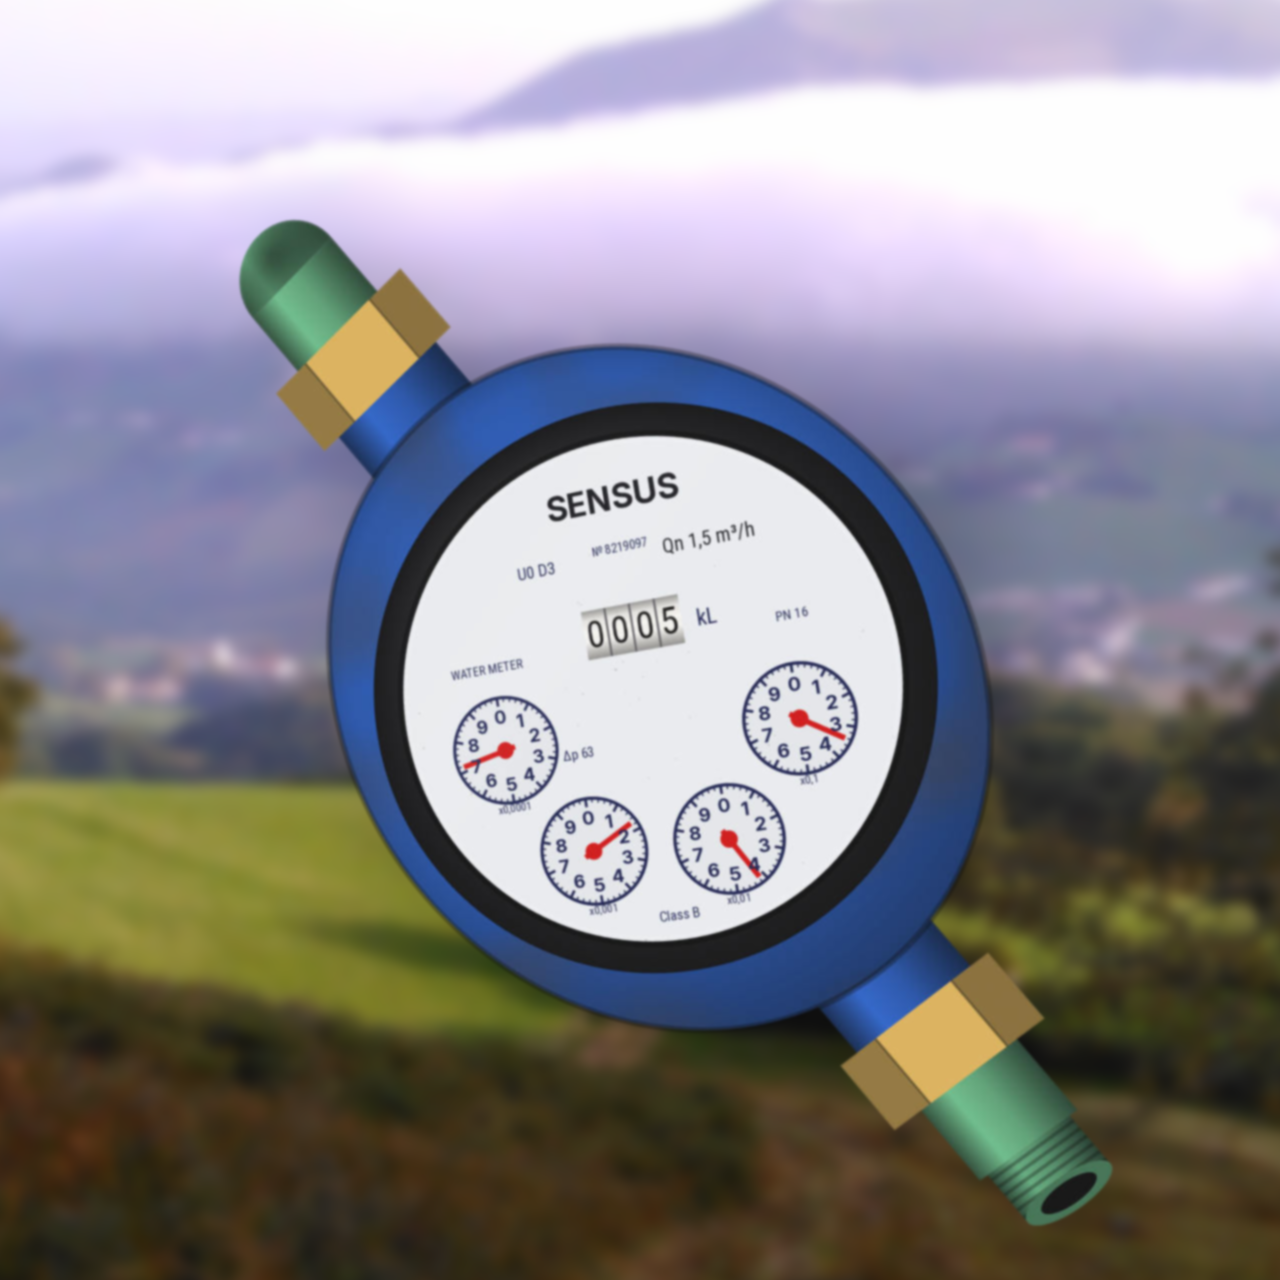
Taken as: 5.3417,kL
